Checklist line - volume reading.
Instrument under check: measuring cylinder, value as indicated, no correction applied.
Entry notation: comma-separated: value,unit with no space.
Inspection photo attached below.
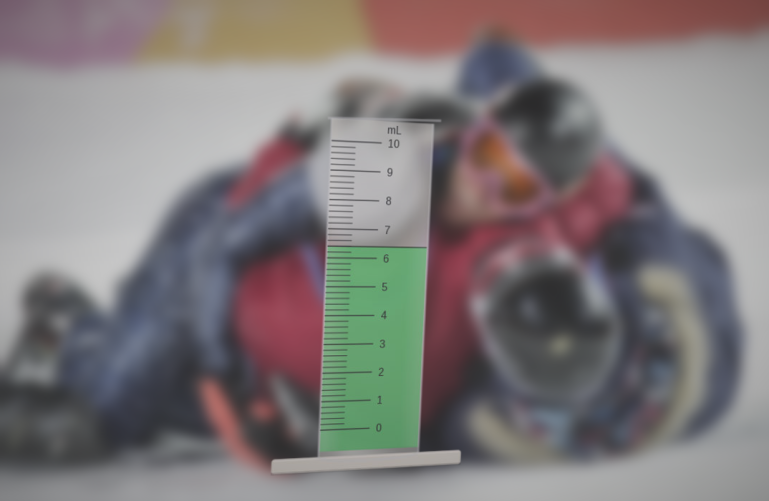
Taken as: 6.4,mL
